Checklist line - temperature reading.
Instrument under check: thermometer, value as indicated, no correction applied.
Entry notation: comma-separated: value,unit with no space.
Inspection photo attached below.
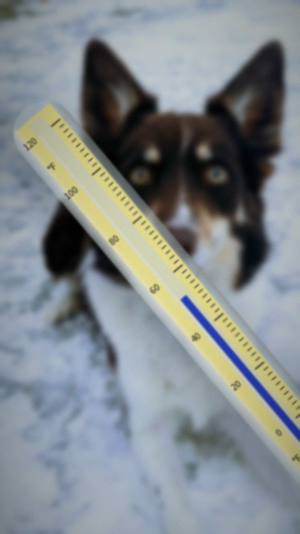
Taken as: 52,°F
